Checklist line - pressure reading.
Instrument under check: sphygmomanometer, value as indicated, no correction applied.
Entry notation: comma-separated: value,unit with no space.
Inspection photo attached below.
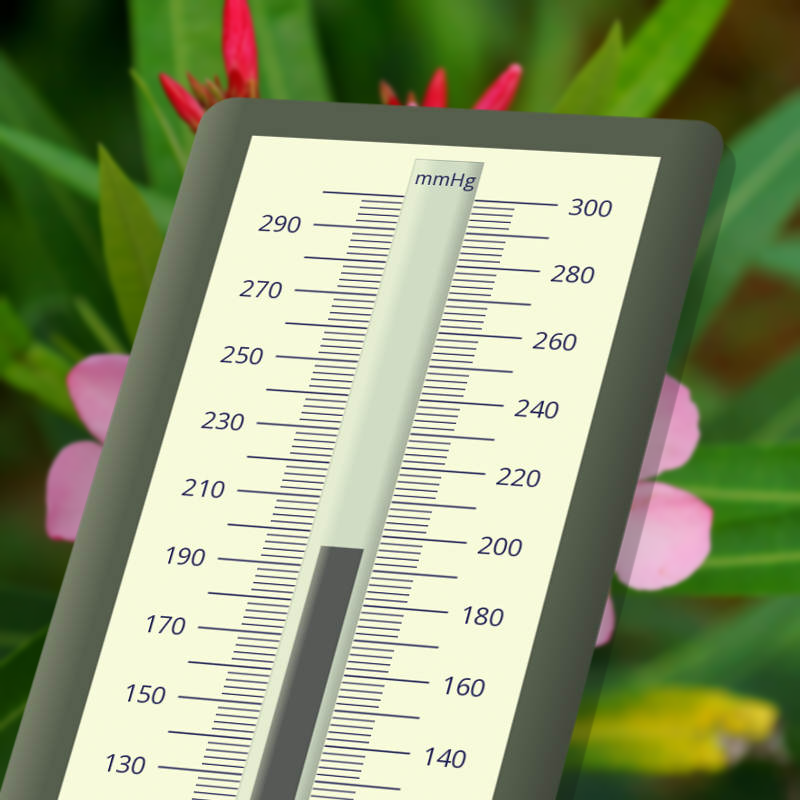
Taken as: 196,mmHg
